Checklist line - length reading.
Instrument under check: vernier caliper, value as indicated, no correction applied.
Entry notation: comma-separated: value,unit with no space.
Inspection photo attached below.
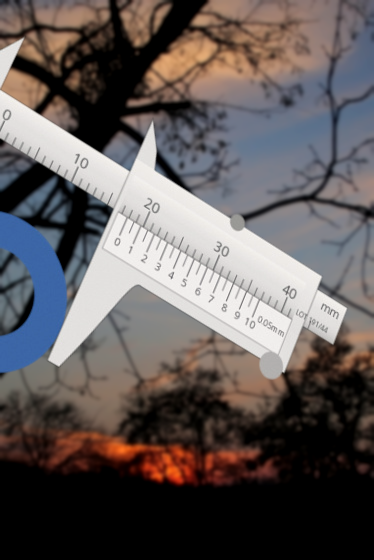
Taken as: 17.8,mm
